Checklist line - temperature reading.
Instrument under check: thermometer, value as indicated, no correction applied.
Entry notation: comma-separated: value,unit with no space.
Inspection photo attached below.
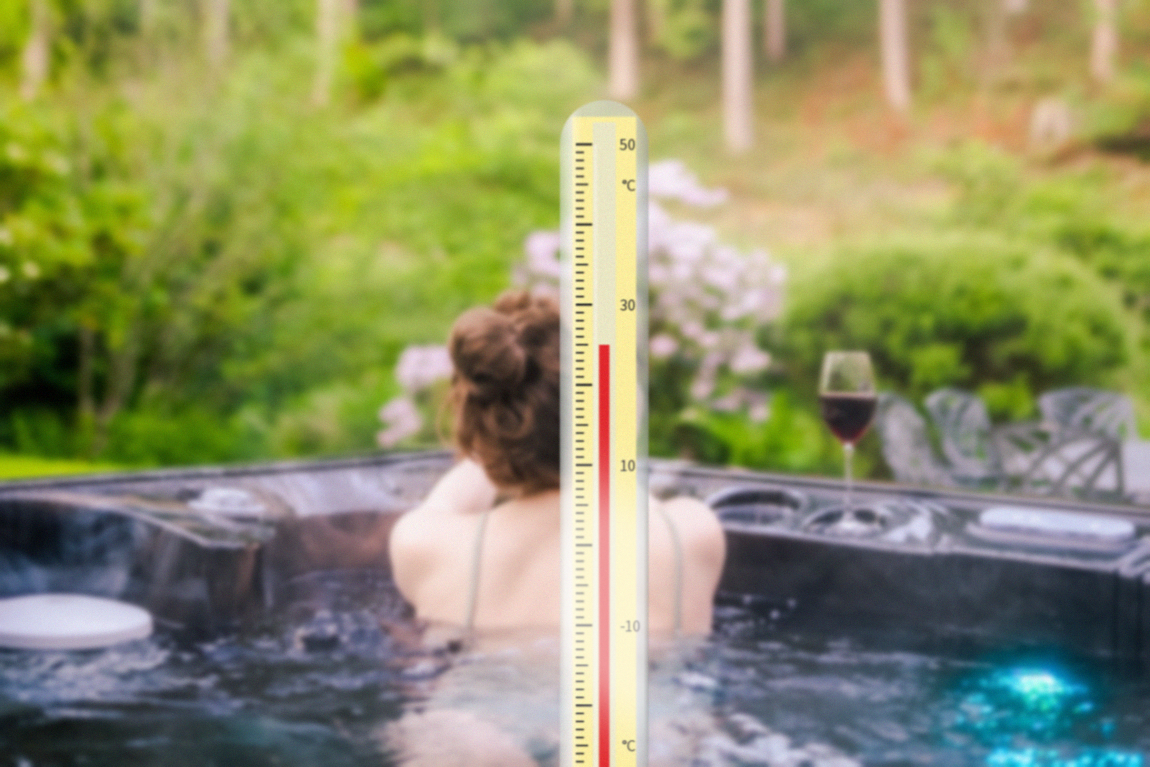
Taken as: 25,°C
